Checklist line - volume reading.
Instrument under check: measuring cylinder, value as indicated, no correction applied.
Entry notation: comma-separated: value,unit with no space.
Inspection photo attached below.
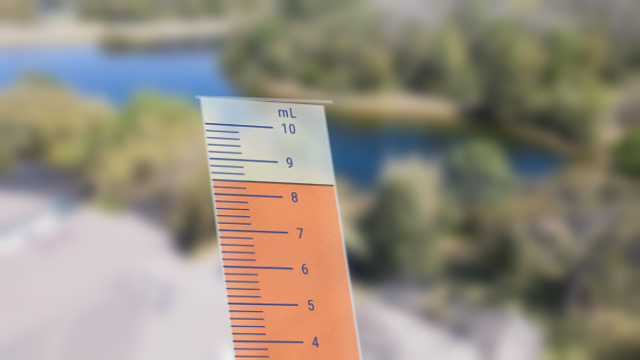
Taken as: 8.4,mL
